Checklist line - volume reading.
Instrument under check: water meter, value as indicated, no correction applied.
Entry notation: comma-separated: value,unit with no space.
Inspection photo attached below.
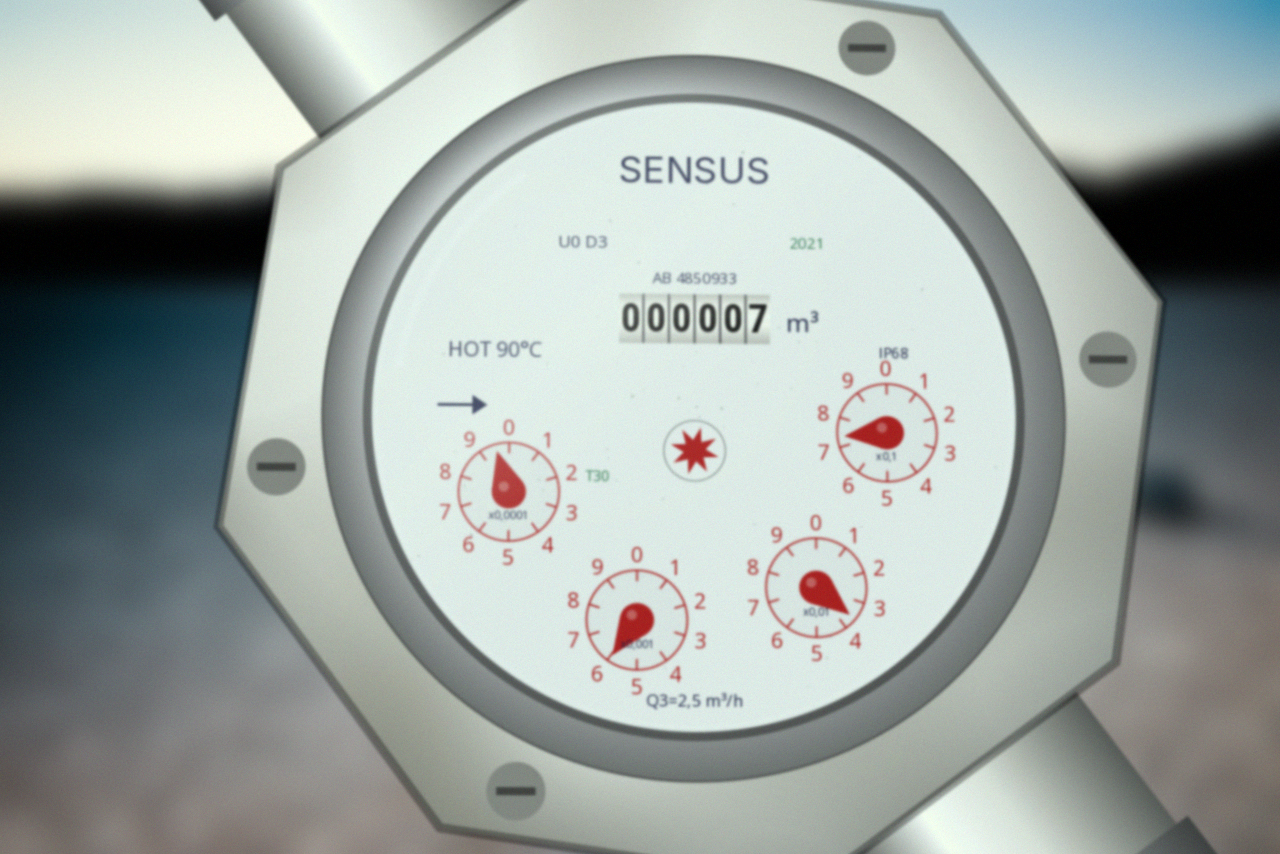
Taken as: 7.7359,m³
